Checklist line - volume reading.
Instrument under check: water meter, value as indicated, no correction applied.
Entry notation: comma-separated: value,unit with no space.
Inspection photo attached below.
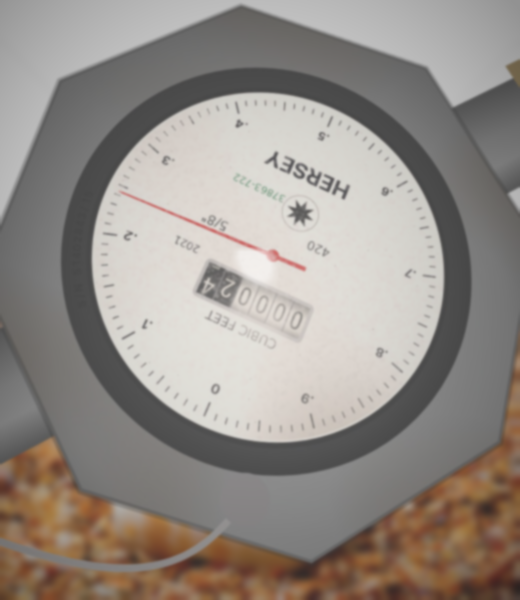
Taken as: 24.24,ft³
